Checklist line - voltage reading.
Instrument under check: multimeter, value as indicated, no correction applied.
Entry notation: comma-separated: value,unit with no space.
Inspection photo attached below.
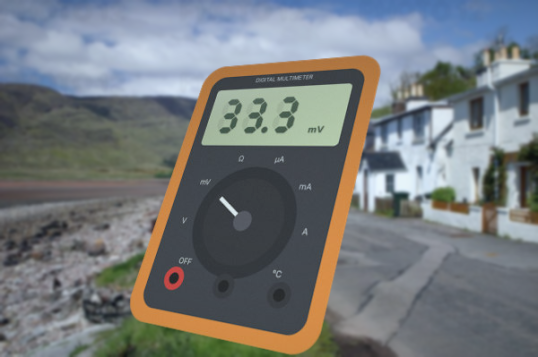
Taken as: 33.3,mV
